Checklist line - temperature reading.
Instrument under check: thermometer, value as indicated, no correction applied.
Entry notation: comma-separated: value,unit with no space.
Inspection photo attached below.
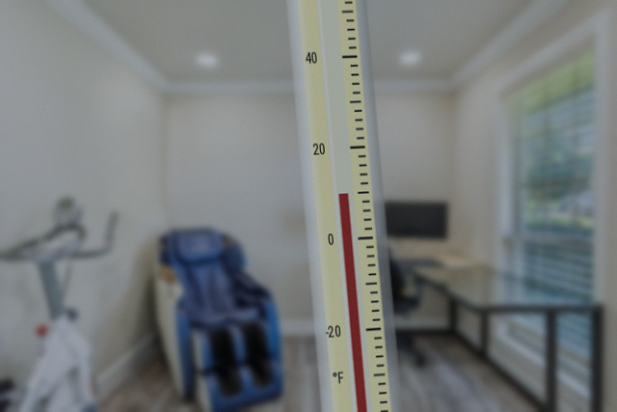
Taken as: 10,°F
